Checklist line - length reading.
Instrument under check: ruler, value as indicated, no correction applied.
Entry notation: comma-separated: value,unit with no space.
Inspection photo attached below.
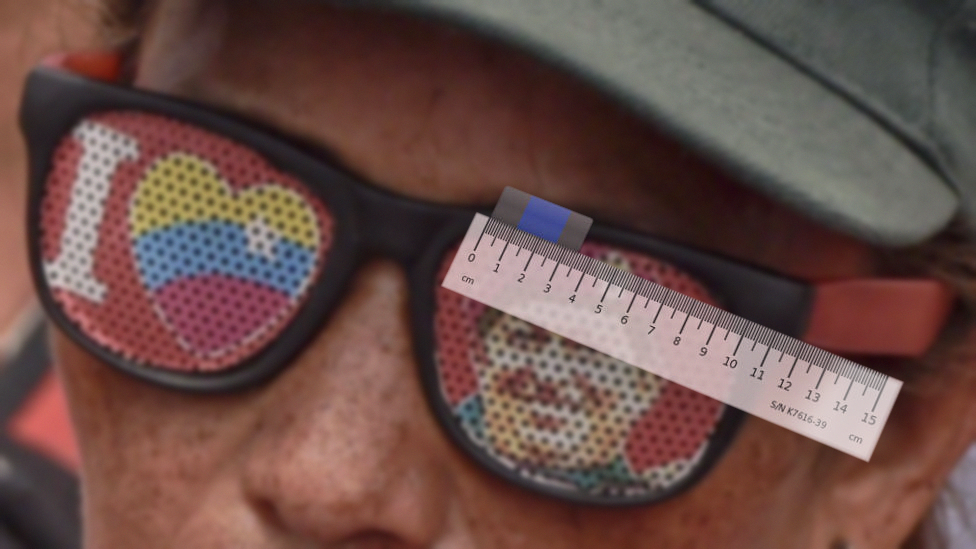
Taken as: 3.5,cm
